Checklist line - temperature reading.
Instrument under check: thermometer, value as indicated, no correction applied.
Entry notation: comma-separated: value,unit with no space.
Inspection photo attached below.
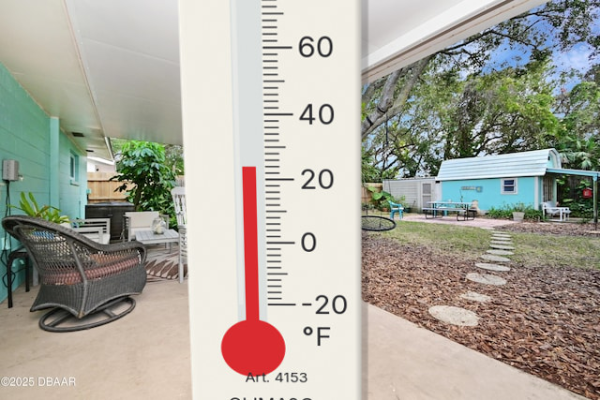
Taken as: 24,°F
